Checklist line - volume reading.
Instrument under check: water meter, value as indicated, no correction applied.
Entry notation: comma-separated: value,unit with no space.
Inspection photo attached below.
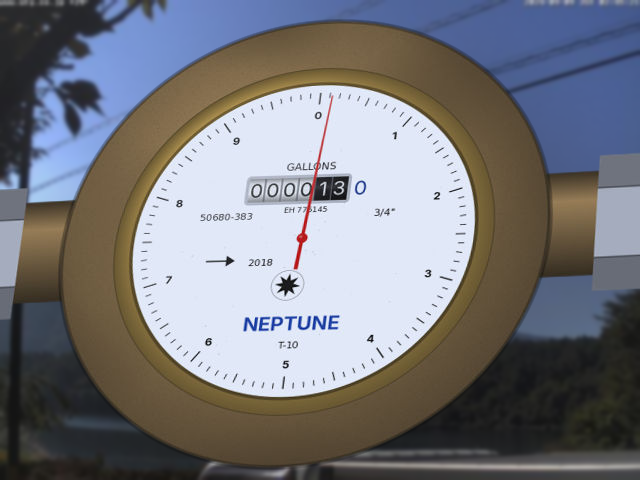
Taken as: 130.1,gal
